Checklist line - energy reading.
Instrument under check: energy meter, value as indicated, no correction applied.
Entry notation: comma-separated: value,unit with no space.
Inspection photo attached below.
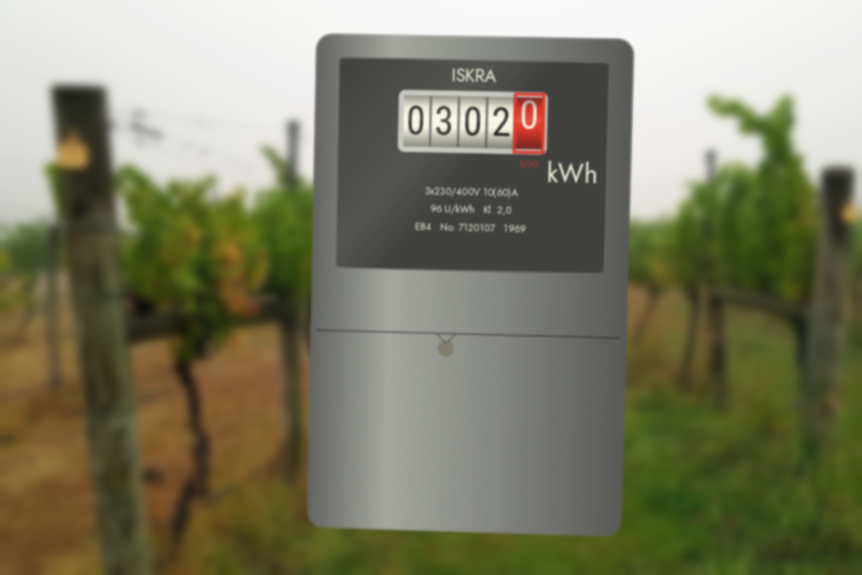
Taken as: 302.0,kWh
